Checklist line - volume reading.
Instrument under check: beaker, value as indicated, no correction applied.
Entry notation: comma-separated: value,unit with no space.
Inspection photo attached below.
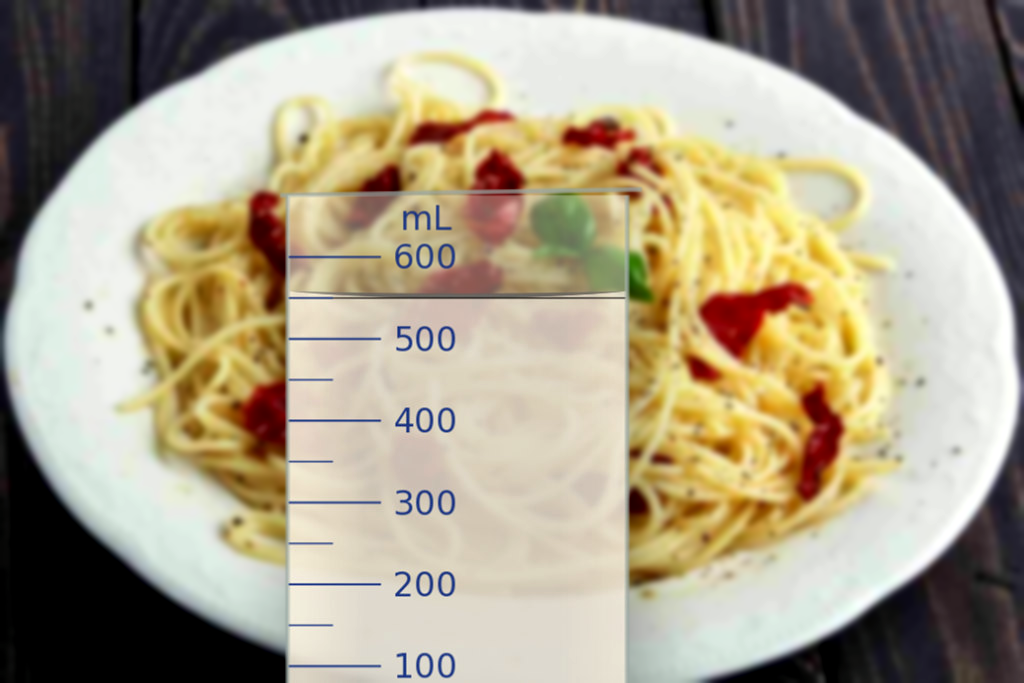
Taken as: 550,mL
